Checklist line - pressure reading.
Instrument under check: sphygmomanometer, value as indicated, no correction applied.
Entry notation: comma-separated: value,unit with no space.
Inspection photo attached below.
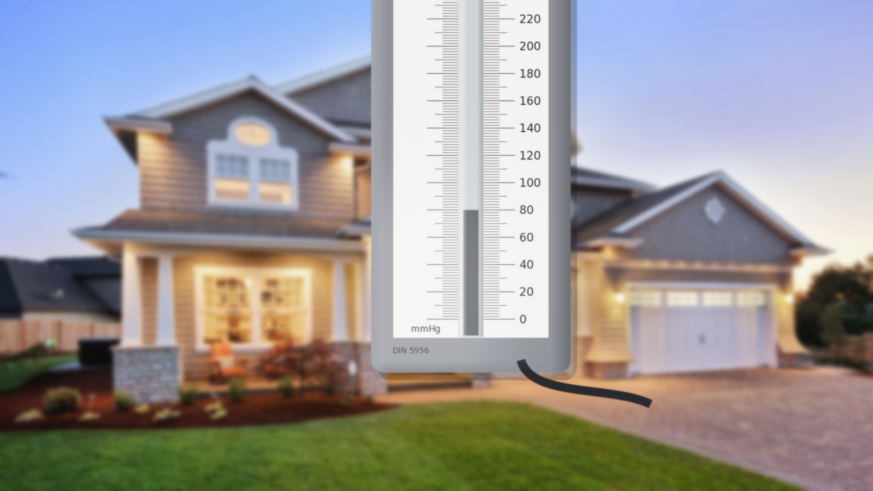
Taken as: 80,mmHg
